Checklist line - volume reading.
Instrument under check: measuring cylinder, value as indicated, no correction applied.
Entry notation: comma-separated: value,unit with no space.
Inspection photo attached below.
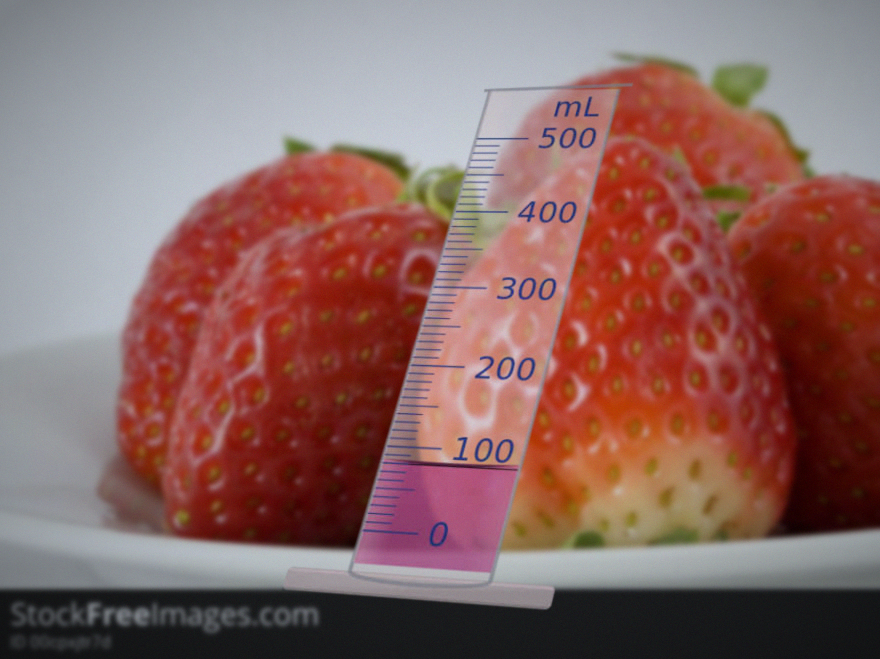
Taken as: 80,mL
